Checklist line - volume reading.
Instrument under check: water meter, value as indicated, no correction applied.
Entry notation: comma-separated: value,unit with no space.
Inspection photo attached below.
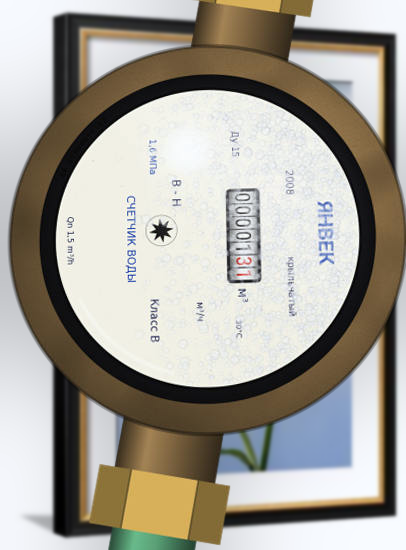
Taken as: 1.31,m³
